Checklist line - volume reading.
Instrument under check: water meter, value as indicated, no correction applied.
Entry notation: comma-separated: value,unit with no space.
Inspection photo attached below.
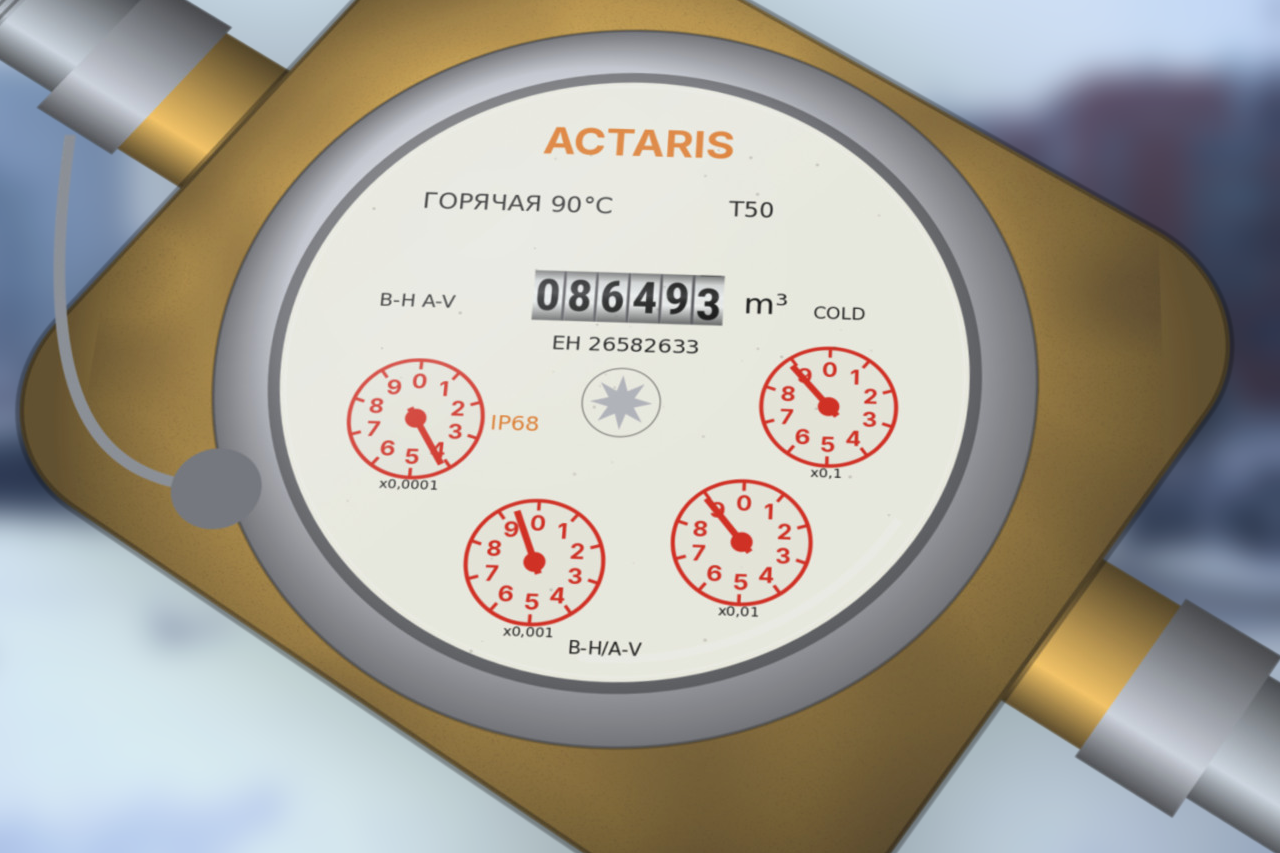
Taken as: 86492.8894,m³
